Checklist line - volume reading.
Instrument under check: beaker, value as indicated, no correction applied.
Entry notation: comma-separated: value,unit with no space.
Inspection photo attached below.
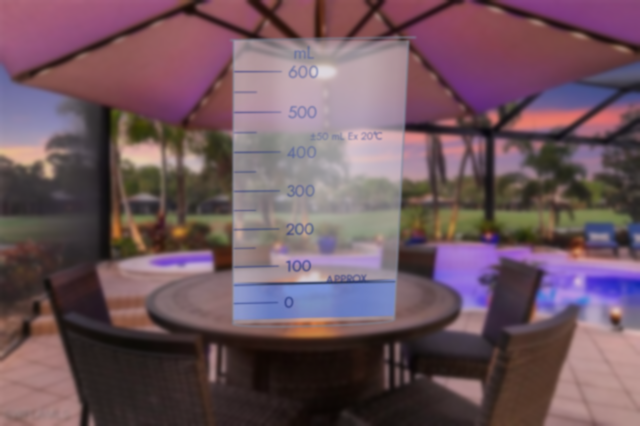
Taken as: 50,mL
